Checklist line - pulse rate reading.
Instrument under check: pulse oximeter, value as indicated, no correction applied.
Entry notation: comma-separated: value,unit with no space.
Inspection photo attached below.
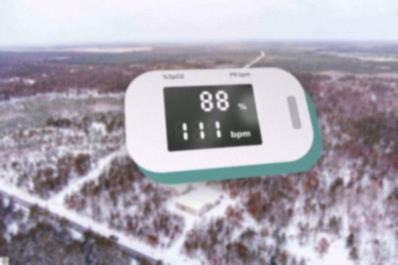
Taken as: 111,bpm
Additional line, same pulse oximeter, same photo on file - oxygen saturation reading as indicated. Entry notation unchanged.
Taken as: 88,%
